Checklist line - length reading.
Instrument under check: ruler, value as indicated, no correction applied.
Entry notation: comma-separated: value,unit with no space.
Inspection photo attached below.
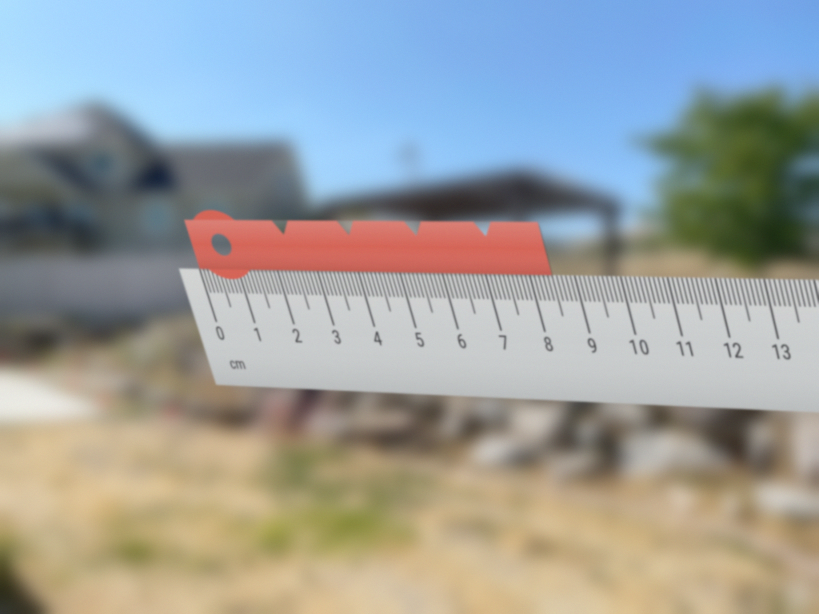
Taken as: 8.5,cm
